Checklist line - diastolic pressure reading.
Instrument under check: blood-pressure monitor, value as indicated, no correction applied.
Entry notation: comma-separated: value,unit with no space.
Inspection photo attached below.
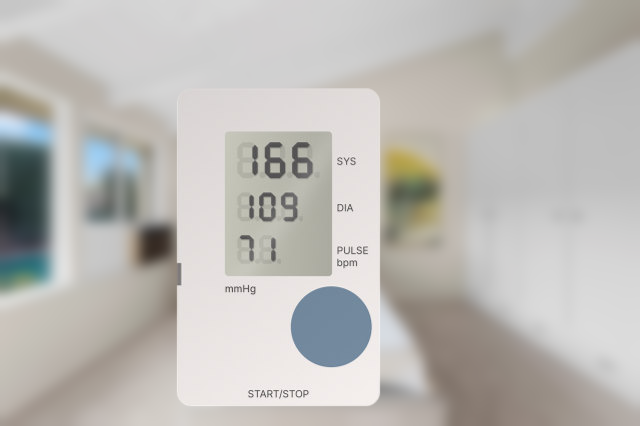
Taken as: 109,mmHg
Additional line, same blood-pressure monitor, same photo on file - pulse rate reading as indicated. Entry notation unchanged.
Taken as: 71,bpm
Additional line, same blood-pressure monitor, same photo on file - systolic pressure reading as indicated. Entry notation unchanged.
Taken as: 166,mmHg
